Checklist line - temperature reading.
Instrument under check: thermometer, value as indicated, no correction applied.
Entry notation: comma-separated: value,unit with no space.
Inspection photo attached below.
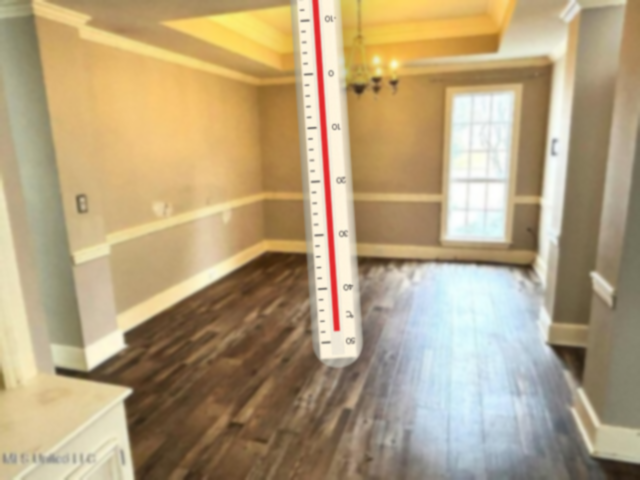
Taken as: 48,°C
